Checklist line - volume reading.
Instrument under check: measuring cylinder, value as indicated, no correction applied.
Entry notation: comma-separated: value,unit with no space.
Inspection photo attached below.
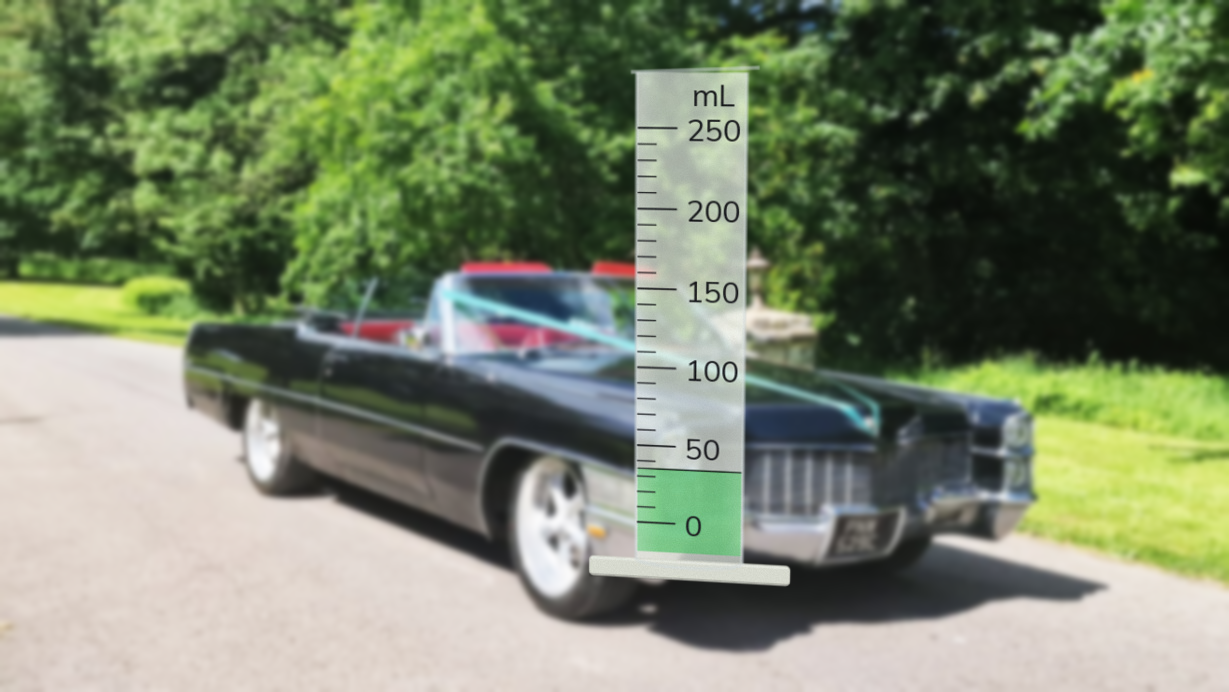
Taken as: 35,mL
